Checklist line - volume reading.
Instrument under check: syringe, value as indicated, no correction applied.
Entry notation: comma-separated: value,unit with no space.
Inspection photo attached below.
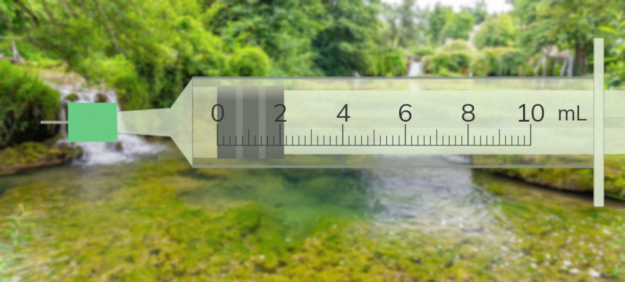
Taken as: 0,mL
